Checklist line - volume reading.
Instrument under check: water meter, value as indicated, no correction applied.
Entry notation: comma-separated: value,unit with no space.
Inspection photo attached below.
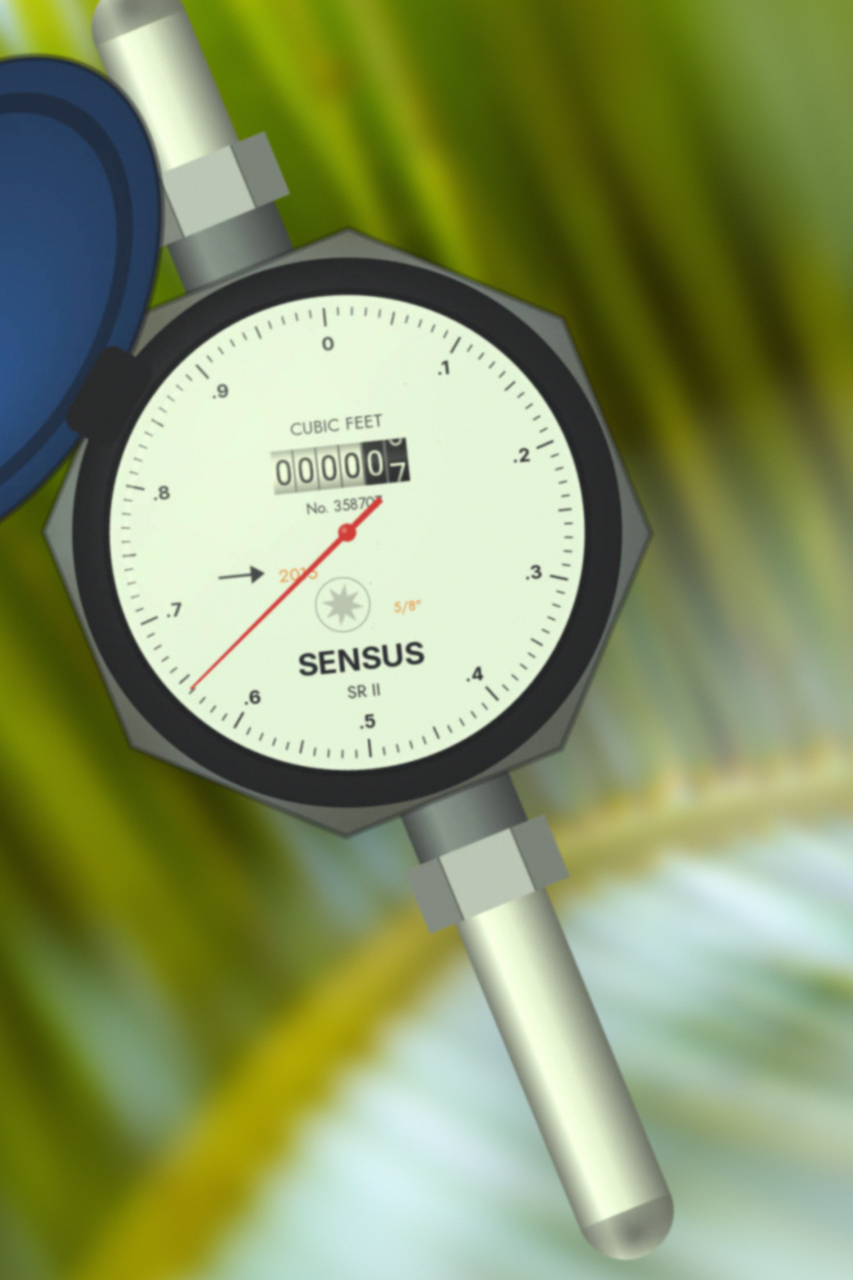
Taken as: 6.64,ft³
